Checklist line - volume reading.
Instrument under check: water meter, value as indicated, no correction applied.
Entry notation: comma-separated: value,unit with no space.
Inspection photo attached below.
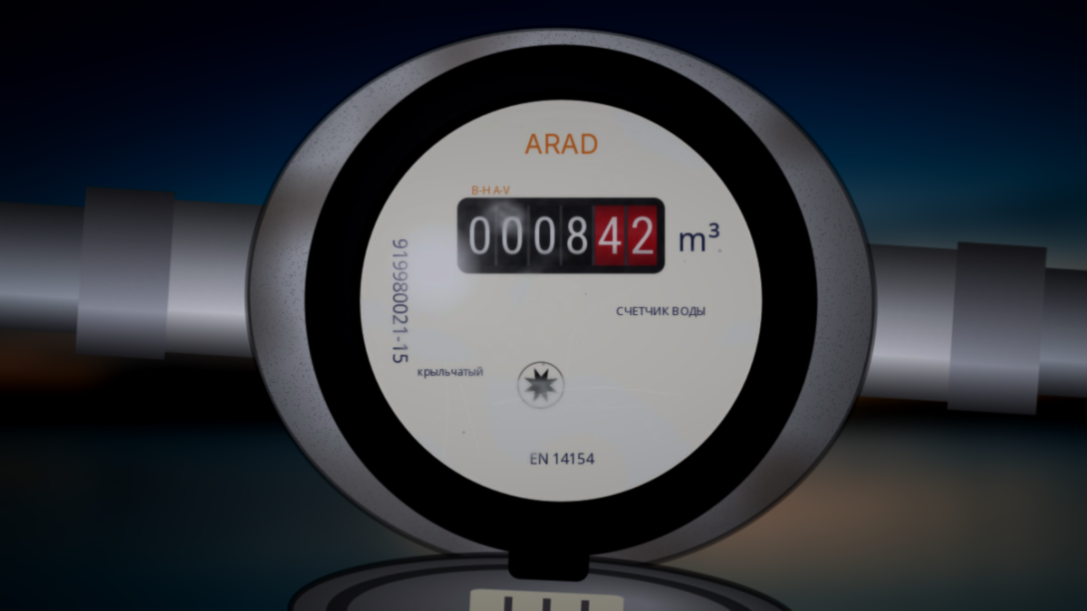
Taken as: 8.42,m³
